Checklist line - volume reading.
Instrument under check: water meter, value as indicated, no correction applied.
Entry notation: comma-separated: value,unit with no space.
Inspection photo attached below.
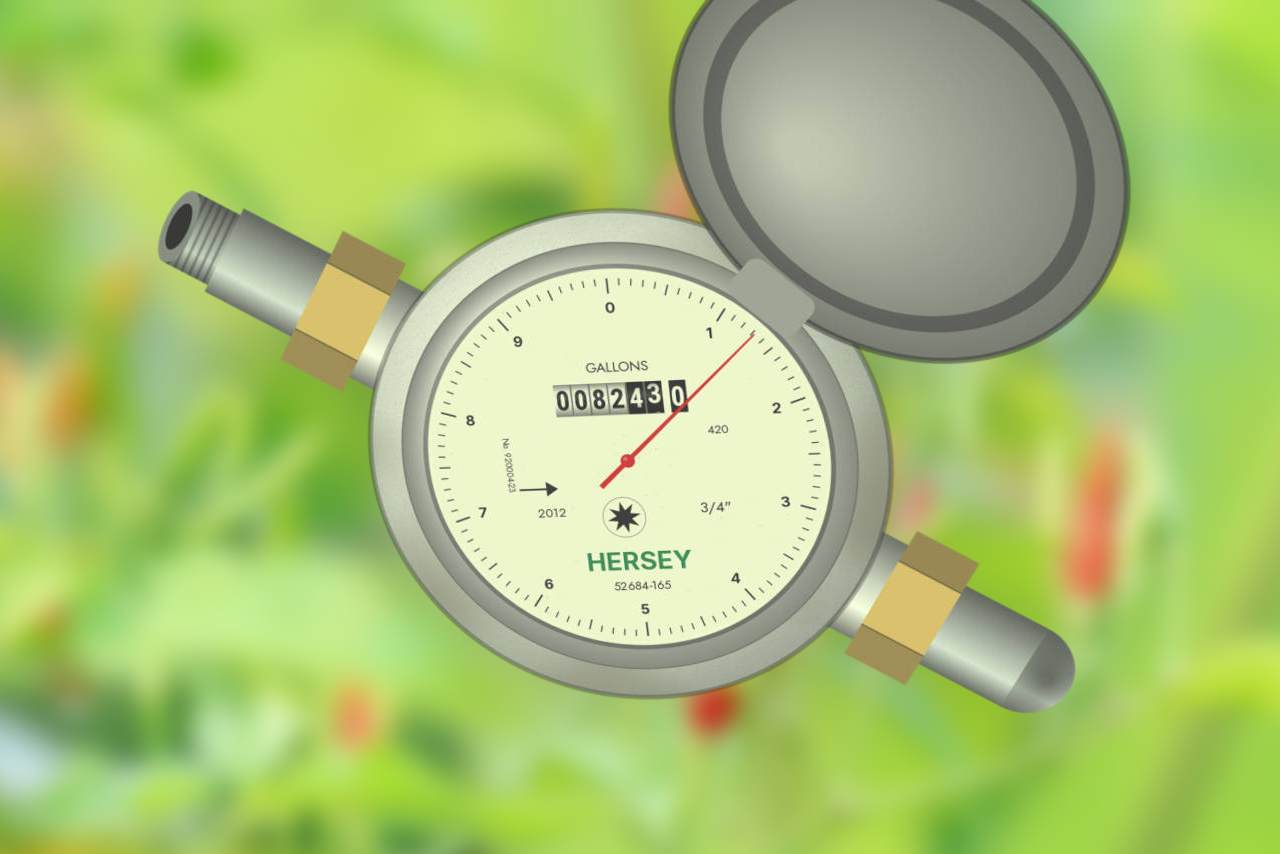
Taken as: 82431.3,gal
